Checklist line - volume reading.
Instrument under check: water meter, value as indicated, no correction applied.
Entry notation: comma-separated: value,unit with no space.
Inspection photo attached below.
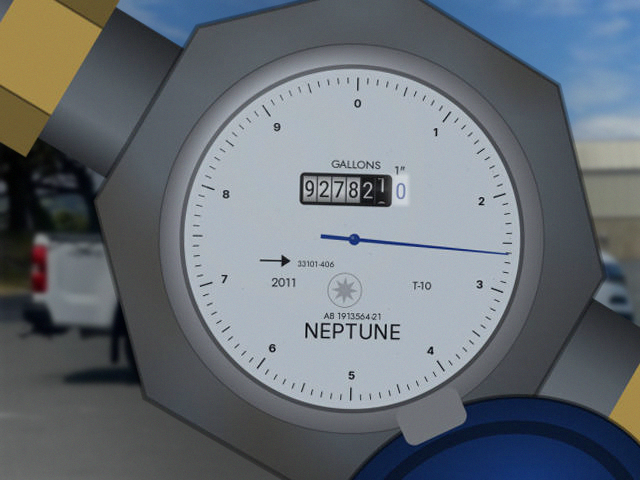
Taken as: 9278212.6,gal
